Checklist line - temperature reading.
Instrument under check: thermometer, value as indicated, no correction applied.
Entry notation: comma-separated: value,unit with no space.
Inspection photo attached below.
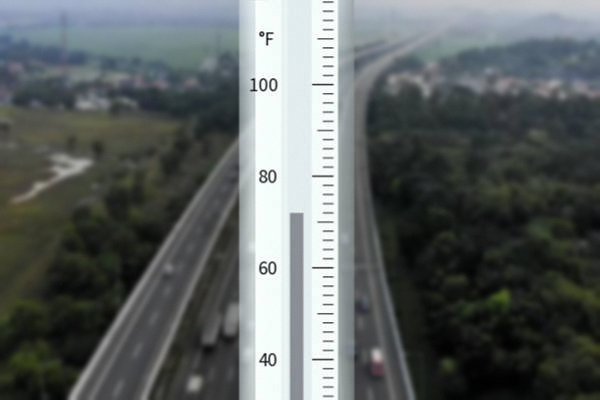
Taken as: 72,°F
